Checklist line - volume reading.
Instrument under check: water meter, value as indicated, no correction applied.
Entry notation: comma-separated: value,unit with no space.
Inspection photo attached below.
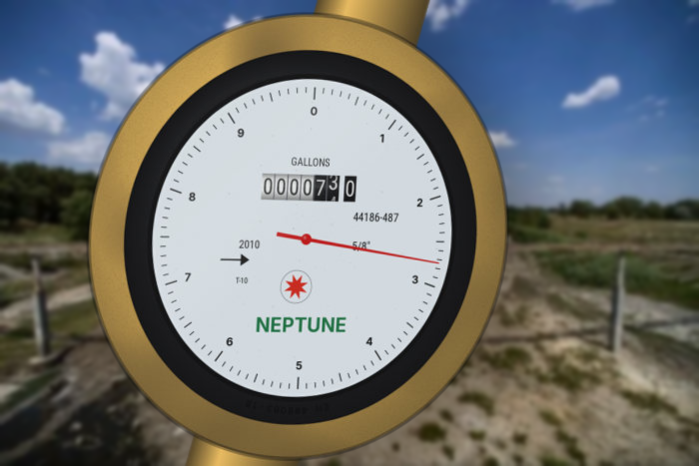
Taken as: 732.7,gal
